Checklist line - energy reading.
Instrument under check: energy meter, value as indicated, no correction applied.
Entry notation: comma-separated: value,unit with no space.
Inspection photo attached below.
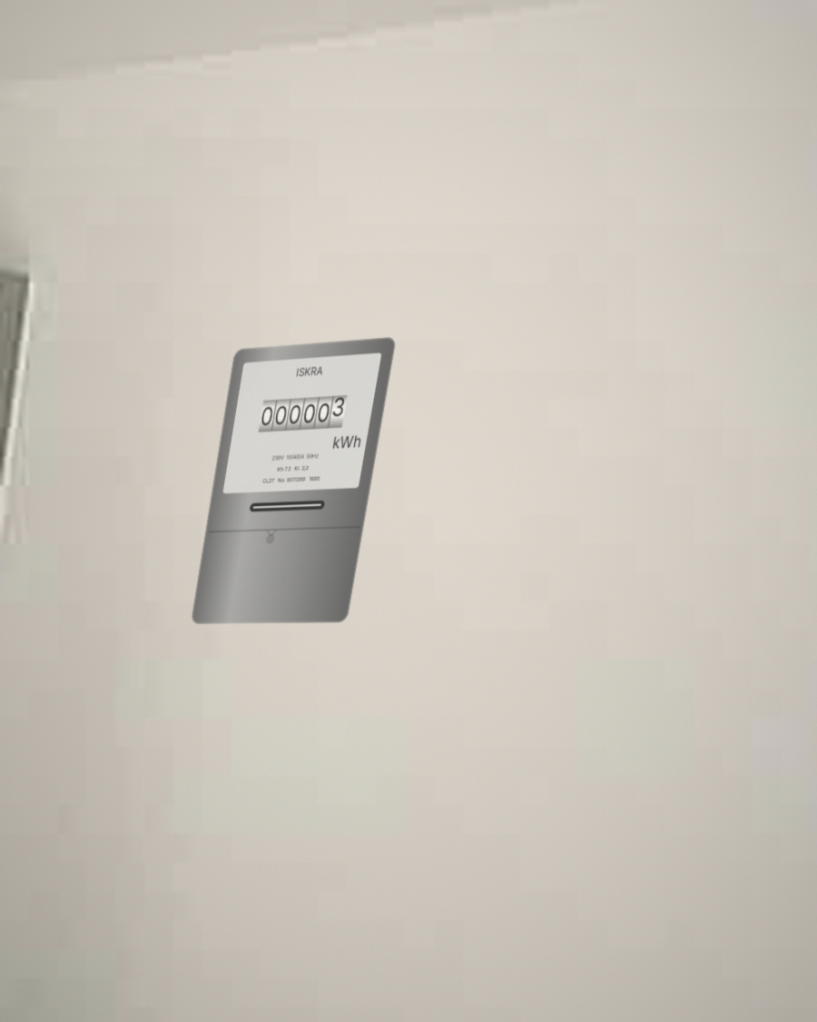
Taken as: 3,kWh
